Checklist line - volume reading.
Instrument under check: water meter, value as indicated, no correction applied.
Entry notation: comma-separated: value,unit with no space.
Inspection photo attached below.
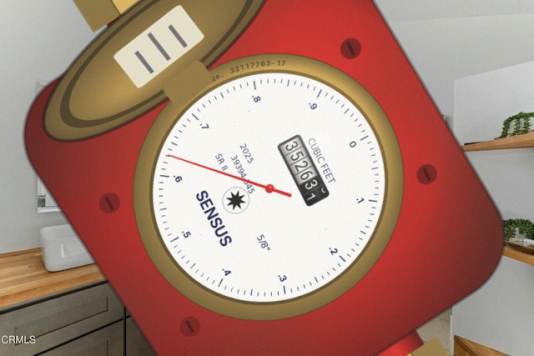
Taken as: 352630.63,ft³
